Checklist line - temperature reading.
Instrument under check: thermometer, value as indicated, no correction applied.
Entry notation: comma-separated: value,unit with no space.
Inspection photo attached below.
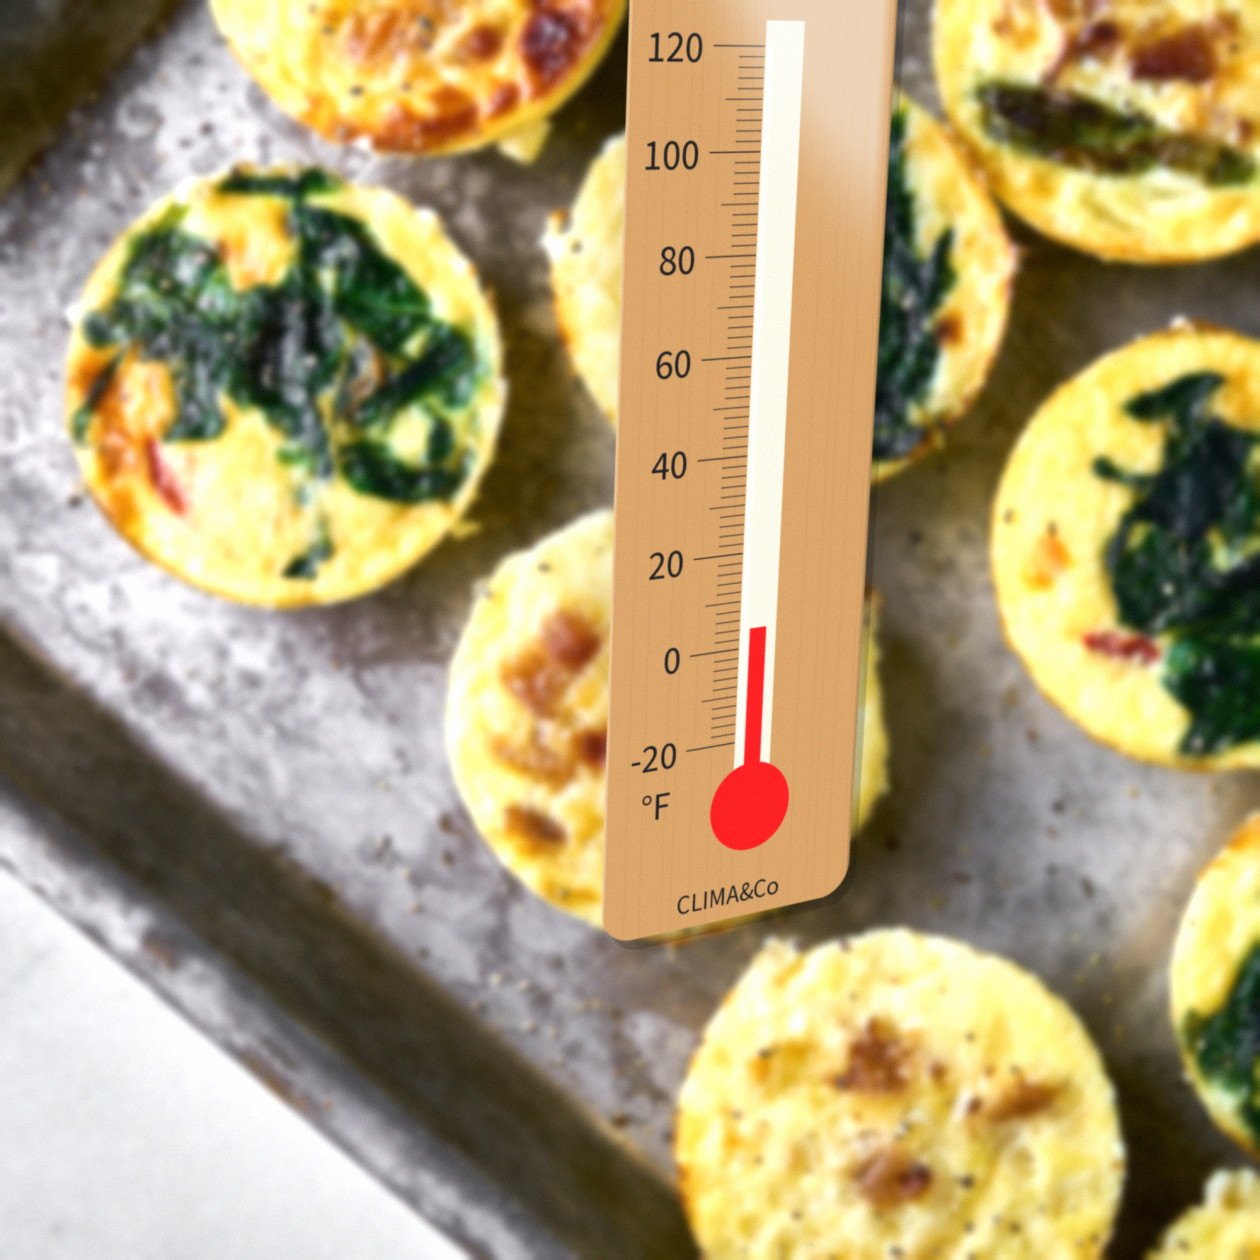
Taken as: 4,°F
